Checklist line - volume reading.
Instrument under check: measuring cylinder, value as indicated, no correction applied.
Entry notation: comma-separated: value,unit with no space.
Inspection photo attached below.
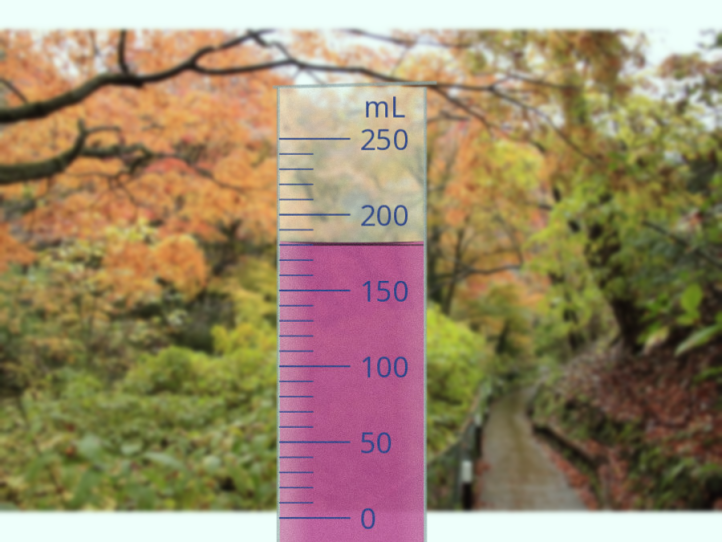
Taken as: 180,mL
